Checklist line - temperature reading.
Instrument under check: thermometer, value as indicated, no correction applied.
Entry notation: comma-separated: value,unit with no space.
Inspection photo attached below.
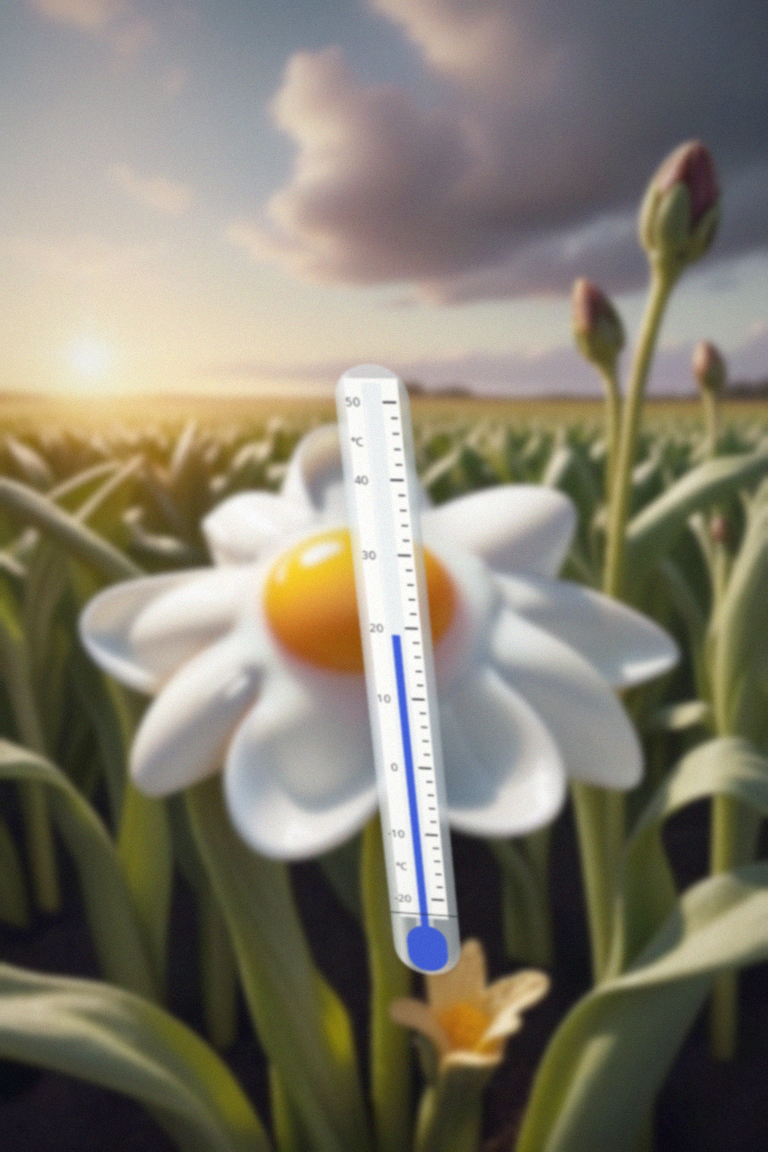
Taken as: 19,°C
